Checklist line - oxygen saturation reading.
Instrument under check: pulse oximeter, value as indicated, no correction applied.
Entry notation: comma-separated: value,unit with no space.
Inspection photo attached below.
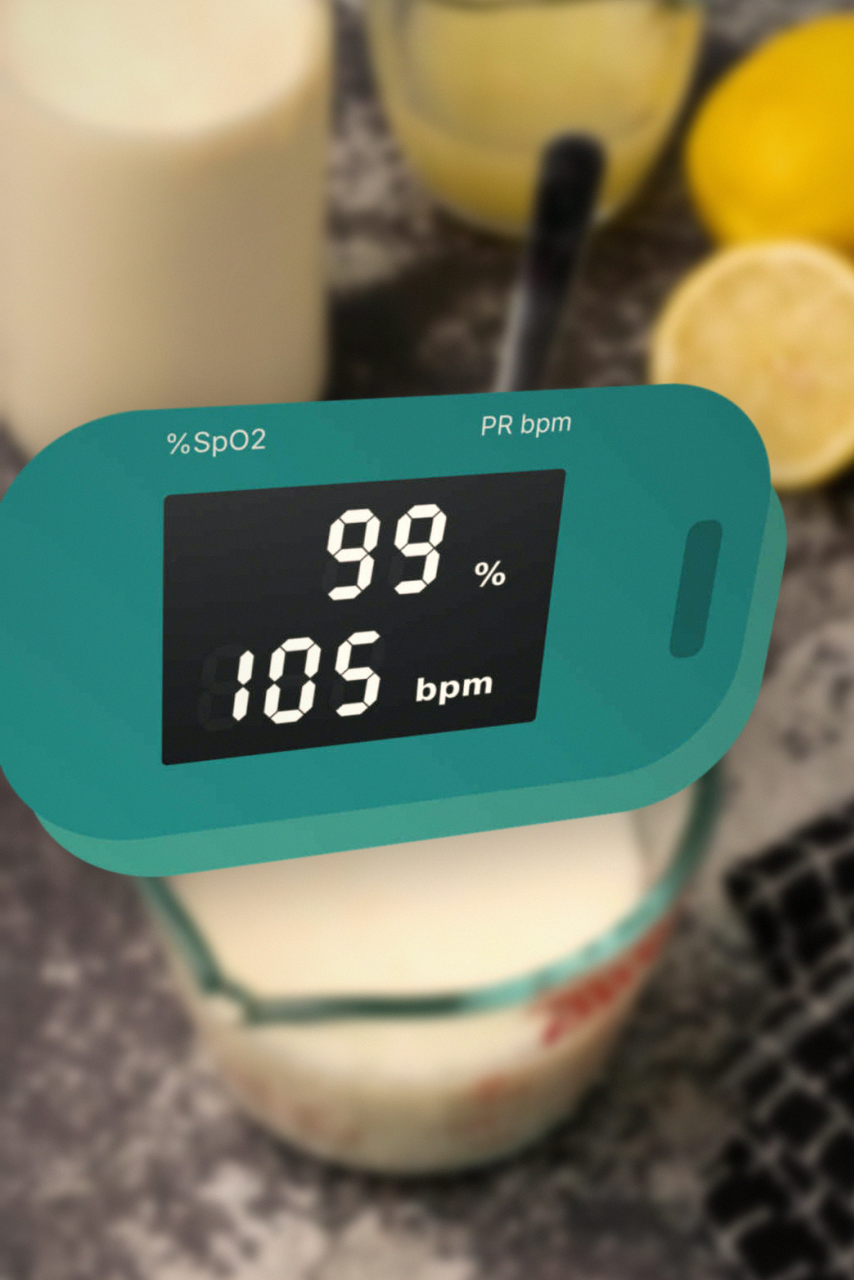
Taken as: 99,%
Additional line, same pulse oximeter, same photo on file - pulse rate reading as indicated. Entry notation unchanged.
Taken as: 105,bpm
